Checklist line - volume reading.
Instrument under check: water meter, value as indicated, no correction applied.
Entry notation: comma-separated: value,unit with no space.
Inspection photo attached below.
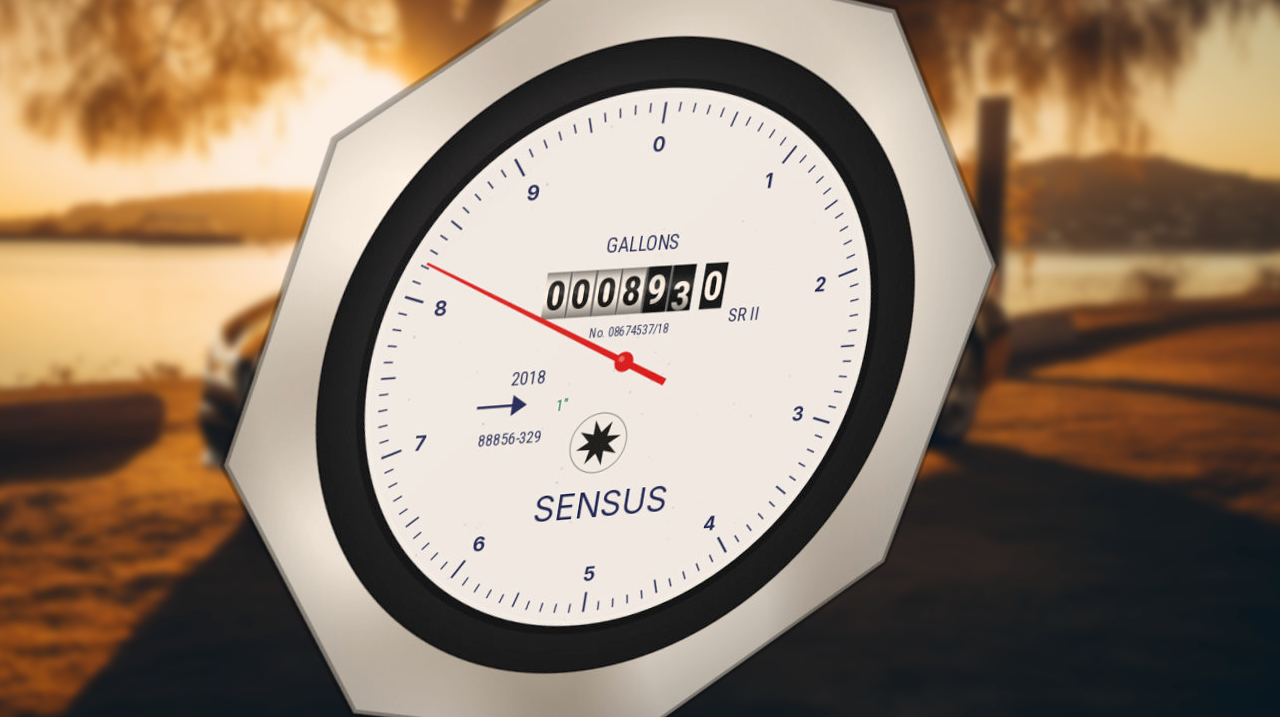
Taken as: 8928.2,gal
